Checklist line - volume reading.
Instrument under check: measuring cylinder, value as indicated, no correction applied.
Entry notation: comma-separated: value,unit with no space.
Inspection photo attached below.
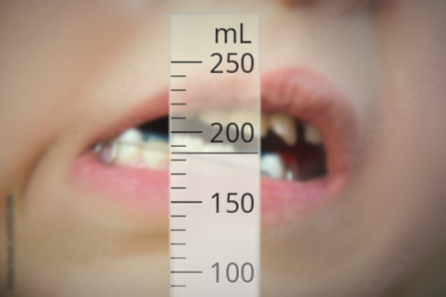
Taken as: 185,mL
